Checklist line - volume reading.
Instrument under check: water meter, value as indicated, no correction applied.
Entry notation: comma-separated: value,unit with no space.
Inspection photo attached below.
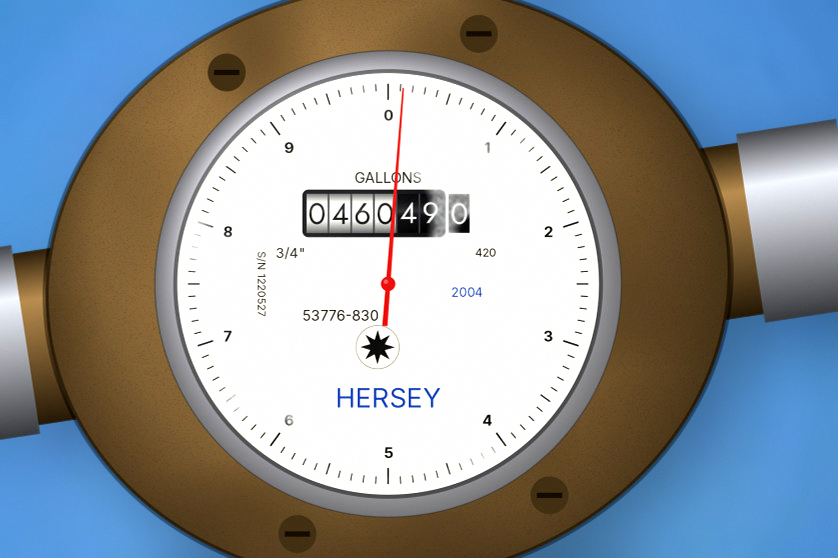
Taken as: 460490.1,gal
